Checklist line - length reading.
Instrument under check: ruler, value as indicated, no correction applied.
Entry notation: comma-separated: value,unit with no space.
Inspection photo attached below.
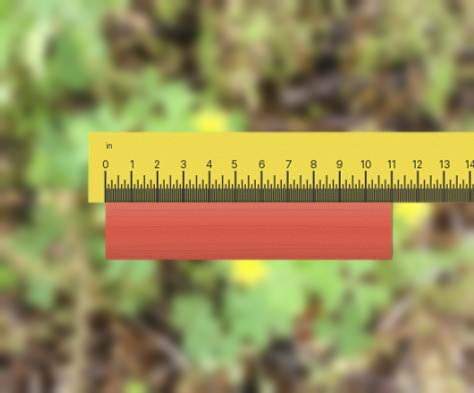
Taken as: 11,in
